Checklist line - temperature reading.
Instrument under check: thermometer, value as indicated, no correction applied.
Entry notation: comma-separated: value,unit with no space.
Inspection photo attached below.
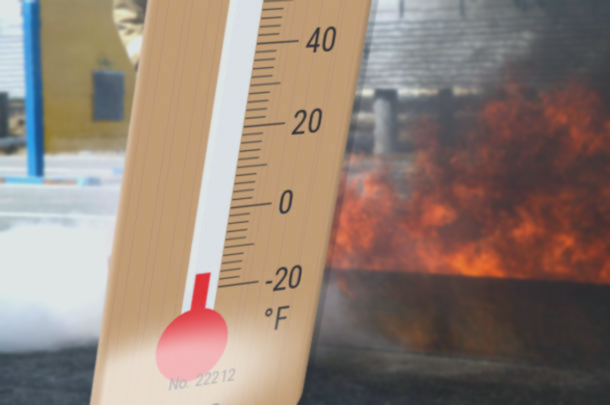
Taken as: -16,°F
